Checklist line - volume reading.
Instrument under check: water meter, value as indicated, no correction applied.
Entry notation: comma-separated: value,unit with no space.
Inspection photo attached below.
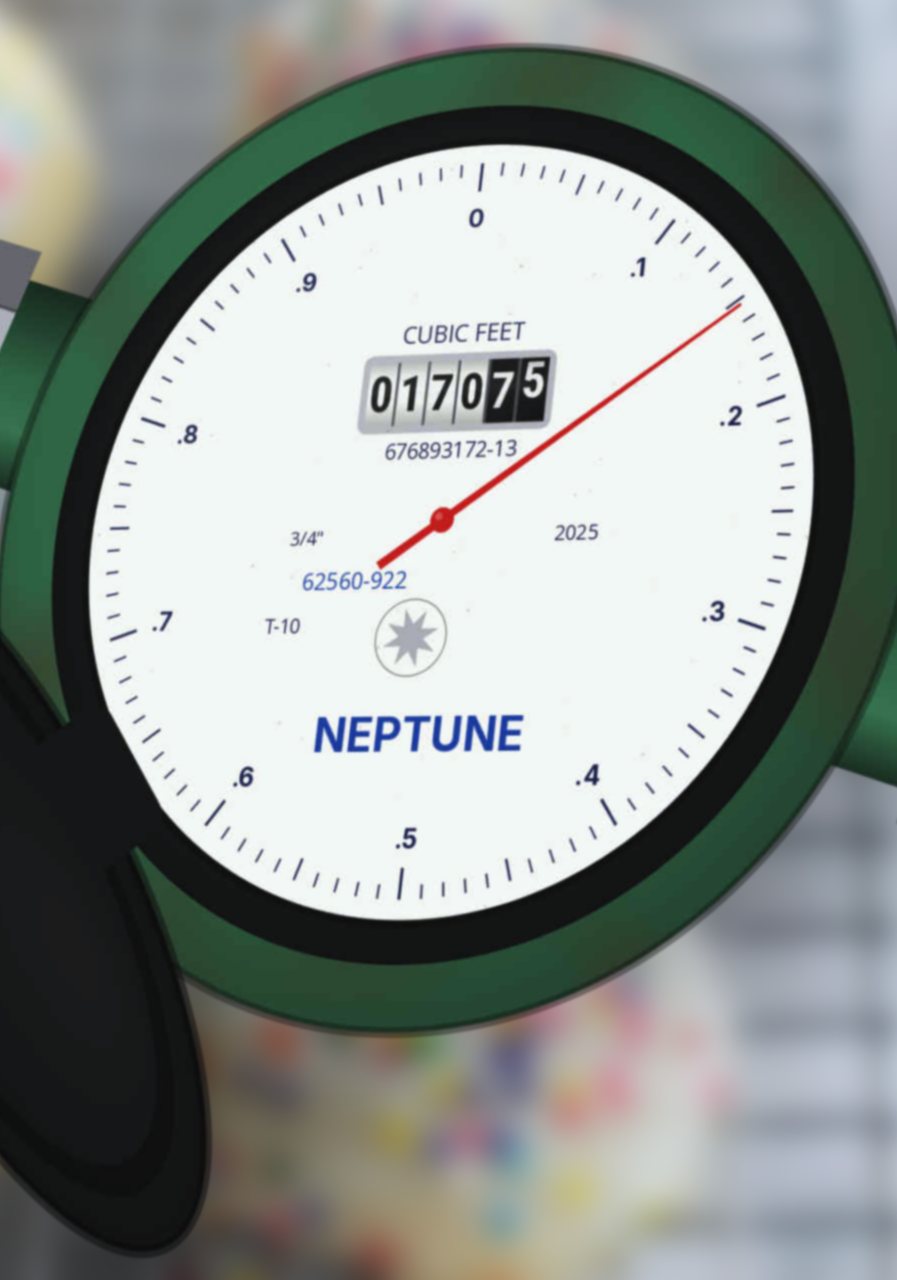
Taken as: 17075.15,ft³
